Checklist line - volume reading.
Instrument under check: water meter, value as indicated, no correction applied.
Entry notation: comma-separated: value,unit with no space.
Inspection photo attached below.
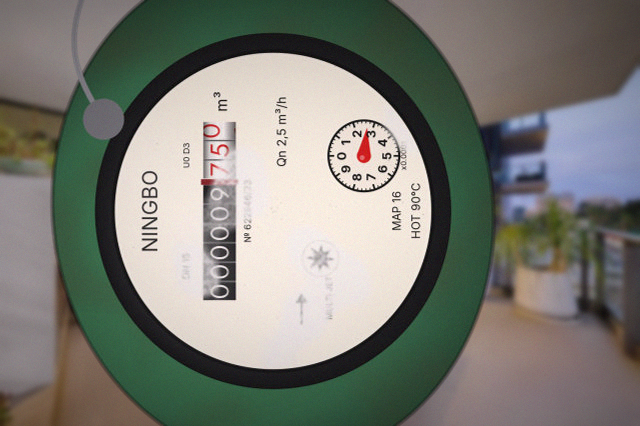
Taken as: 9.7502,m³
